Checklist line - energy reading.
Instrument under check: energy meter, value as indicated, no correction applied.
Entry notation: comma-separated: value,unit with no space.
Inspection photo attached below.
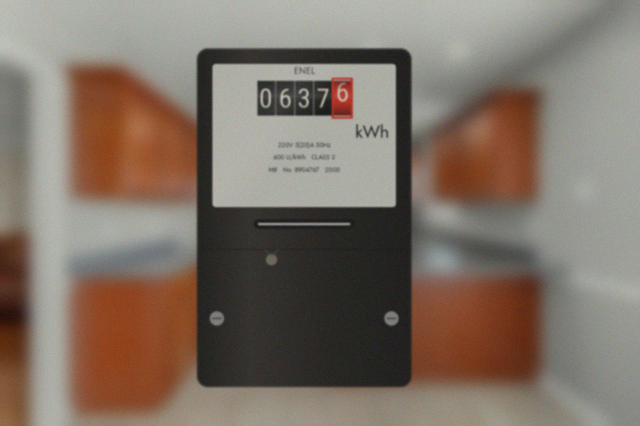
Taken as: 637.6,kWh
